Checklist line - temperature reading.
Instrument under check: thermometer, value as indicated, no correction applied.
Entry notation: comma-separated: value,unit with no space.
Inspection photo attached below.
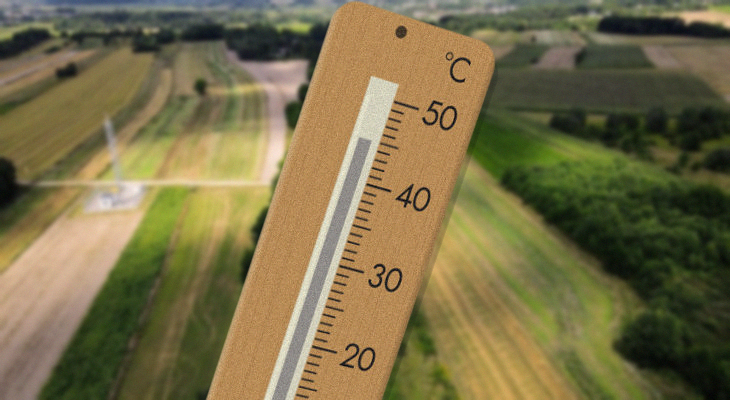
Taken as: 45,°C
